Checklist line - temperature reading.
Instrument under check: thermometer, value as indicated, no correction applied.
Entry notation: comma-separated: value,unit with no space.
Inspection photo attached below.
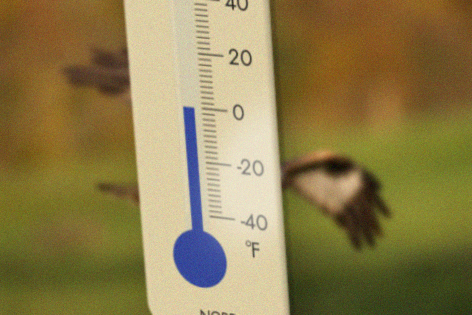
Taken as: 0,°F
